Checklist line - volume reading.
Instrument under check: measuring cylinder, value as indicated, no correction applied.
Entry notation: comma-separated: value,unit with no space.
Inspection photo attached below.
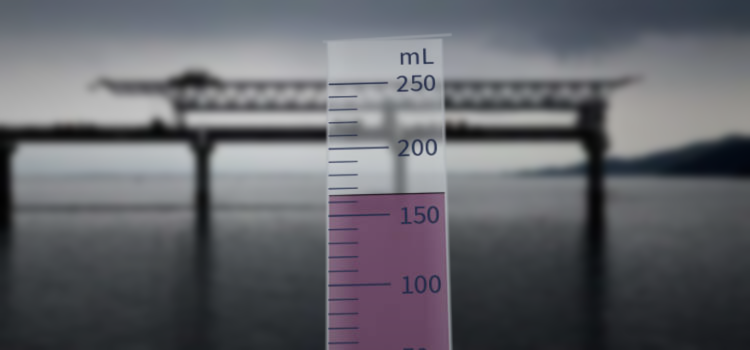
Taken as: 165,mL
